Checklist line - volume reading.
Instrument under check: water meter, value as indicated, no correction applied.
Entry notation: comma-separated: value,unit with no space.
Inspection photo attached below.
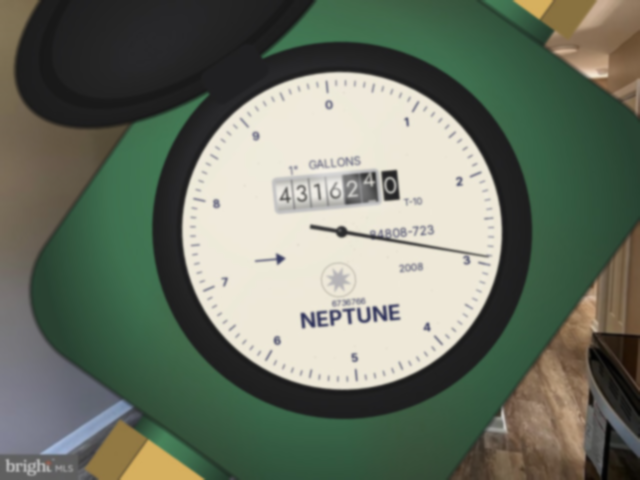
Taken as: 4316242.9,gal
